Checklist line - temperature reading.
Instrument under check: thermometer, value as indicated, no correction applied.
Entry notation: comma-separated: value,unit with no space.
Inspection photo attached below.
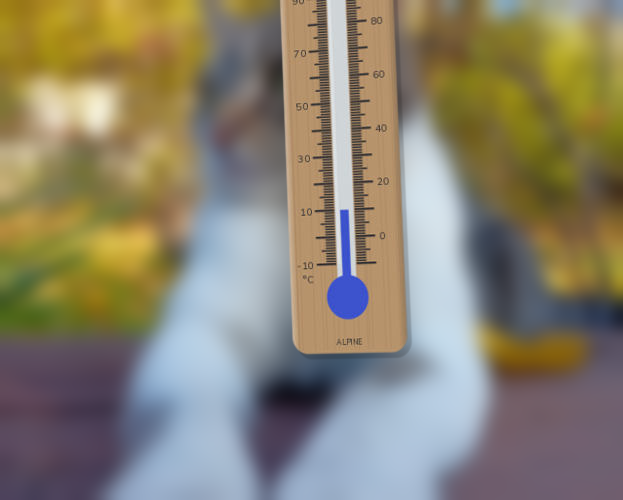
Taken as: 10,°C
